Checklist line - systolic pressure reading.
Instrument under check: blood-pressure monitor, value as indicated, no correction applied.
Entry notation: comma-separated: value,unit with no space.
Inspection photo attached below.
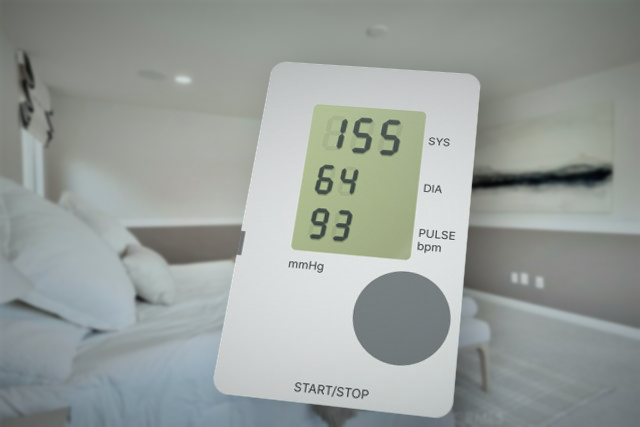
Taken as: 155,mmHg
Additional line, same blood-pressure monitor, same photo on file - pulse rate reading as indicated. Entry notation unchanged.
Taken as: 93,bpm
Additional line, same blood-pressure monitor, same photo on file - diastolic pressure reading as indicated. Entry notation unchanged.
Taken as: 64,mmHg
